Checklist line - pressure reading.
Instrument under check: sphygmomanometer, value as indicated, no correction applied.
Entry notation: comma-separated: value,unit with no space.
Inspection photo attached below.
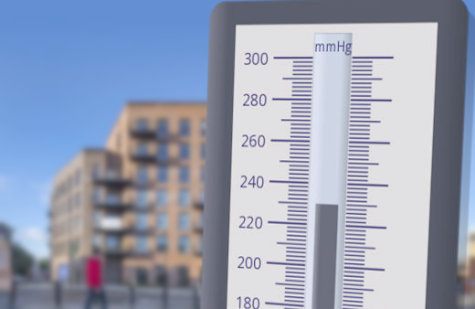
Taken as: 230,mmHg
